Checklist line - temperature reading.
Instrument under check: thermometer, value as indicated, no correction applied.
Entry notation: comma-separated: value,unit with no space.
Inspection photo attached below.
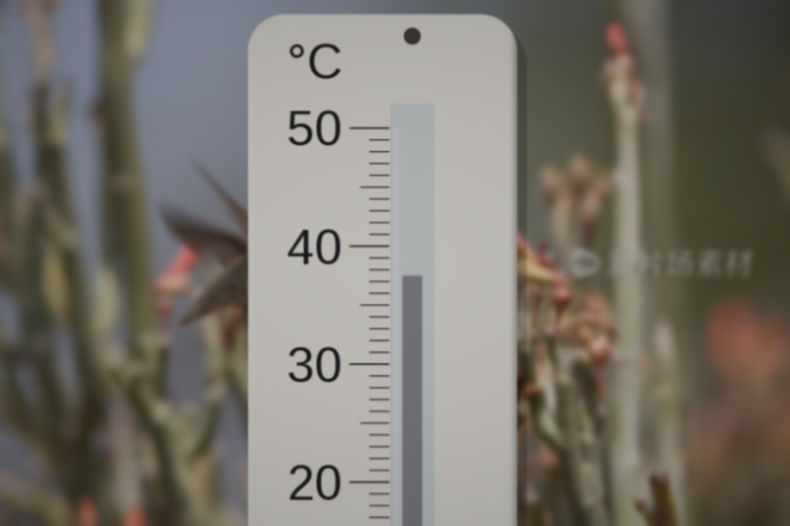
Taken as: 37.5,°C
